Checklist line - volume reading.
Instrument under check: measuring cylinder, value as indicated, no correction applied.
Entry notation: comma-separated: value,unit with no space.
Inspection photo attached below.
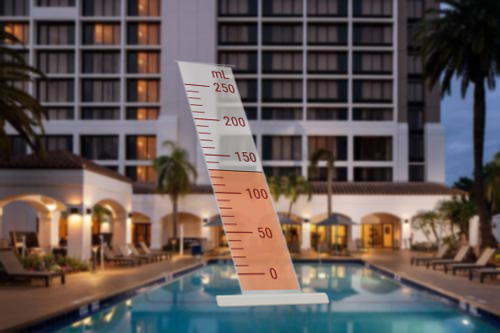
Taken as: 130,mL
